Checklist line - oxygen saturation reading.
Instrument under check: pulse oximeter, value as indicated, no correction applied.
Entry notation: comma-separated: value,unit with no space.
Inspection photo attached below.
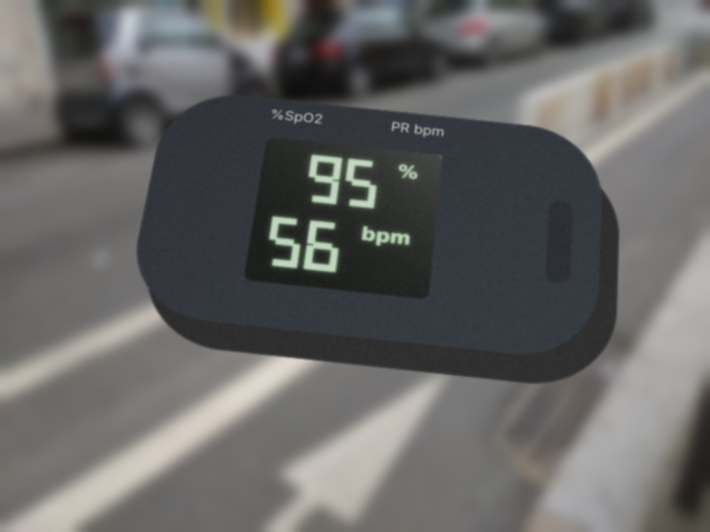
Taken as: 95,%
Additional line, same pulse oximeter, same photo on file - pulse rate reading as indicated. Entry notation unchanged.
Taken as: 56,bpm
